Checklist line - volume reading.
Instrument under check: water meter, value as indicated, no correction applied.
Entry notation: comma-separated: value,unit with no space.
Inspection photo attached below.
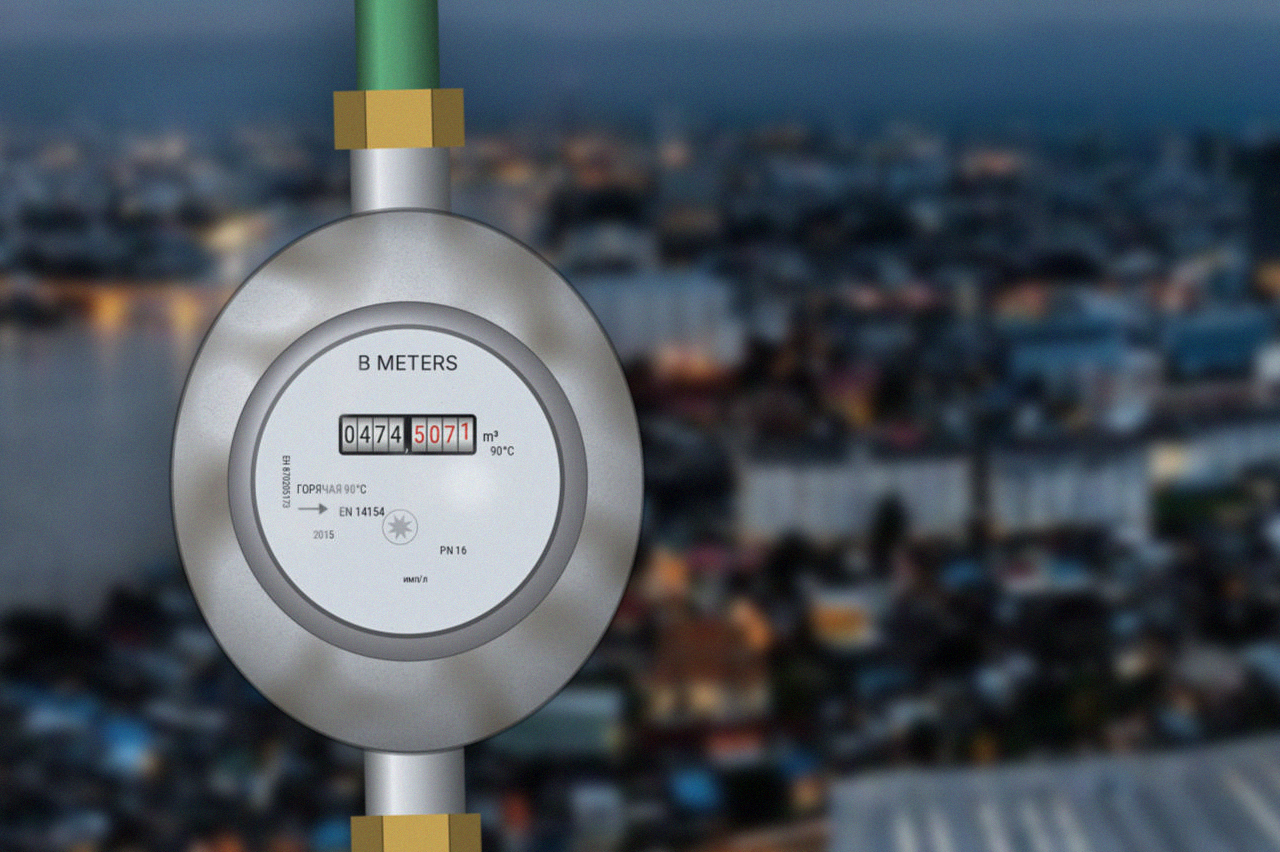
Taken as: 474.5071,m³
